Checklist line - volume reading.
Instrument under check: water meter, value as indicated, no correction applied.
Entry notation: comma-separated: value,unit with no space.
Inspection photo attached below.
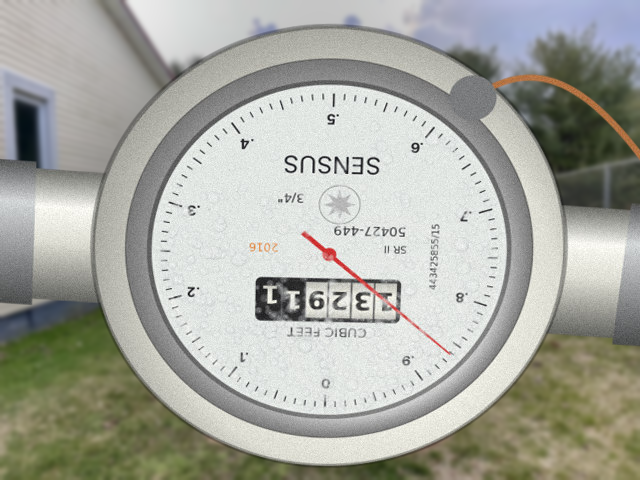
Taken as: 132910.86,ft³
